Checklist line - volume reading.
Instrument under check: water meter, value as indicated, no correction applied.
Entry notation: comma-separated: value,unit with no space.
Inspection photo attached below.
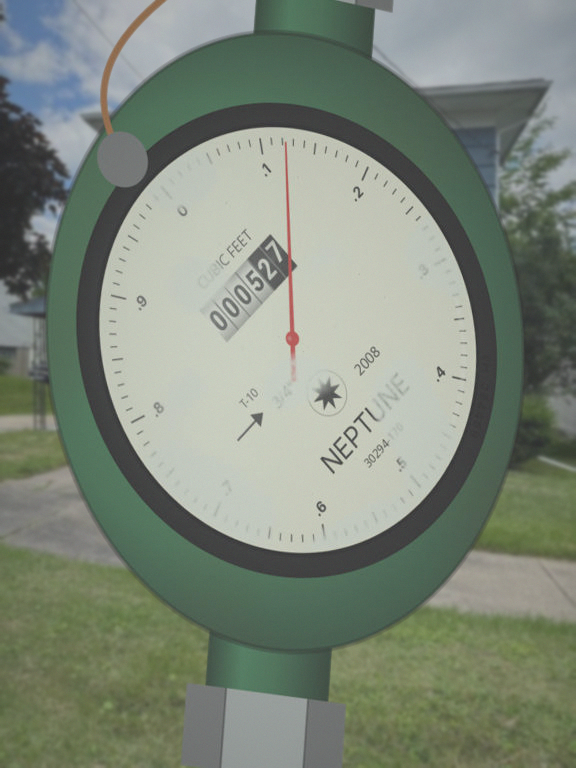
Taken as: 527.12,ft³
